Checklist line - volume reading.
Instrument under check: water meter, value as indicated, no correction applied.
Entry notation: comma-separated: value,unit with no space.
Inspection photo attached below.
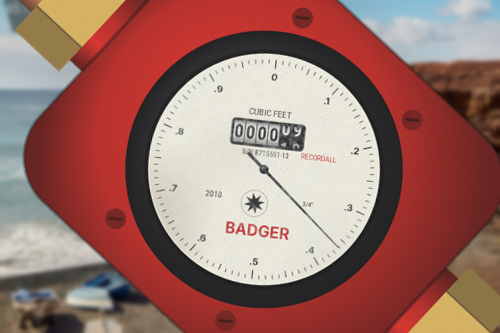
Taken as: 9.36,ft³
